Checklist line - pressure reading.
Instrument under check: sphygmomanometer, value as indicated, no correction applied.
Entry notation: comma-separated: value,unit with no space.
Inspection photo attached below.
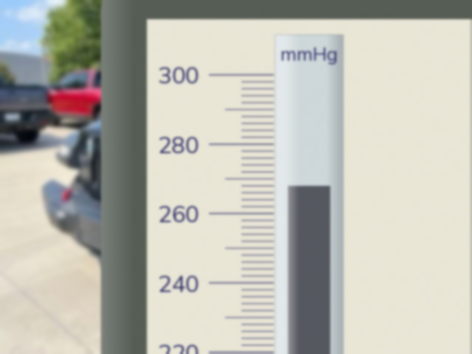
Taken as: 268,mmHg
